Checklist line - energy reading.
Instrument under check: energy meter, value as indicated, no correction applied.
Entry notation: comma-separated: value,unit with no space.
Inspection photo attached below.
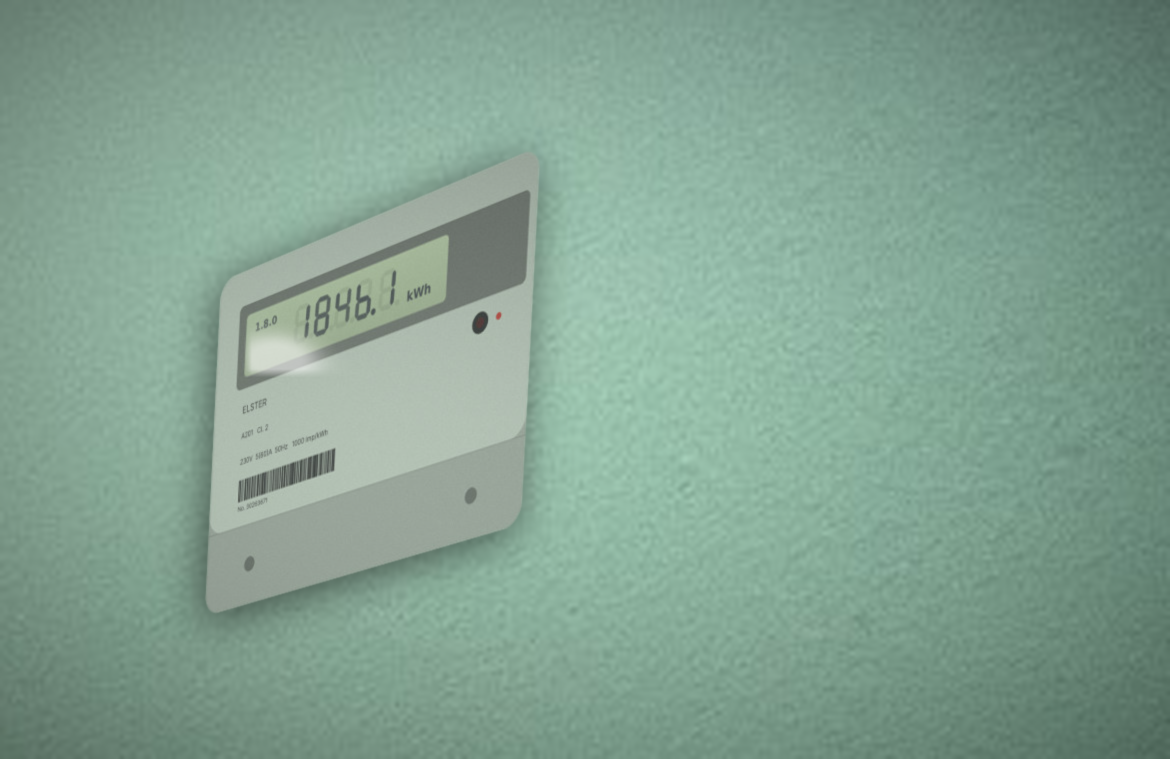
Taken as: 1846.1,kWh
